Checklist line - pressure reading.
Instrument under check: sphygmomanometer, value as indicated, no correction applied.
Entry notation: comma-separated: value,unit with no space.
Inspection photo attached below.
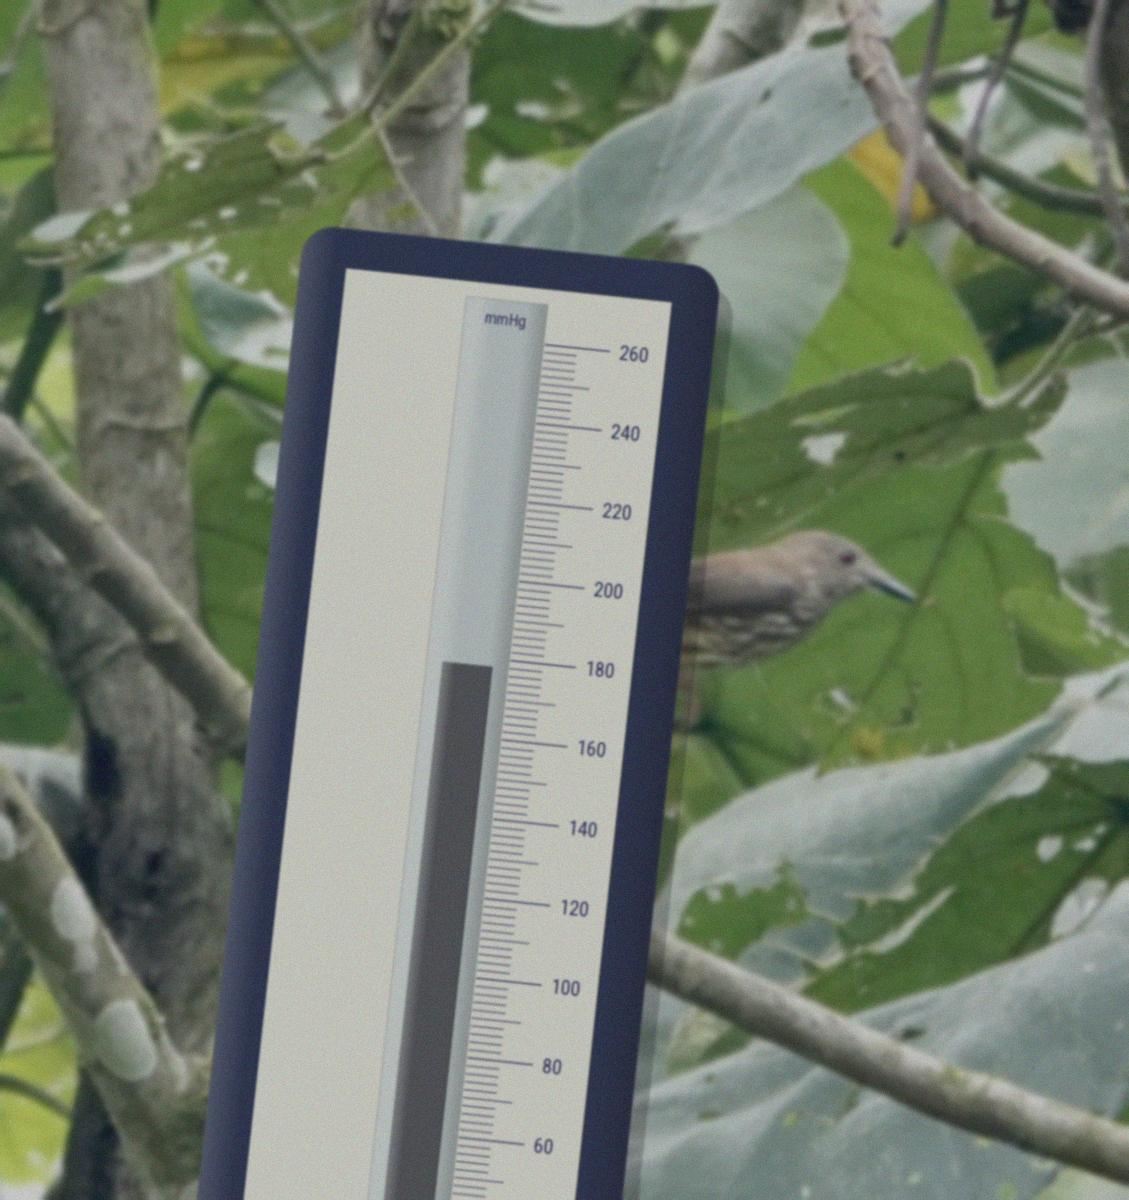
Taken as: 178,mmHg
